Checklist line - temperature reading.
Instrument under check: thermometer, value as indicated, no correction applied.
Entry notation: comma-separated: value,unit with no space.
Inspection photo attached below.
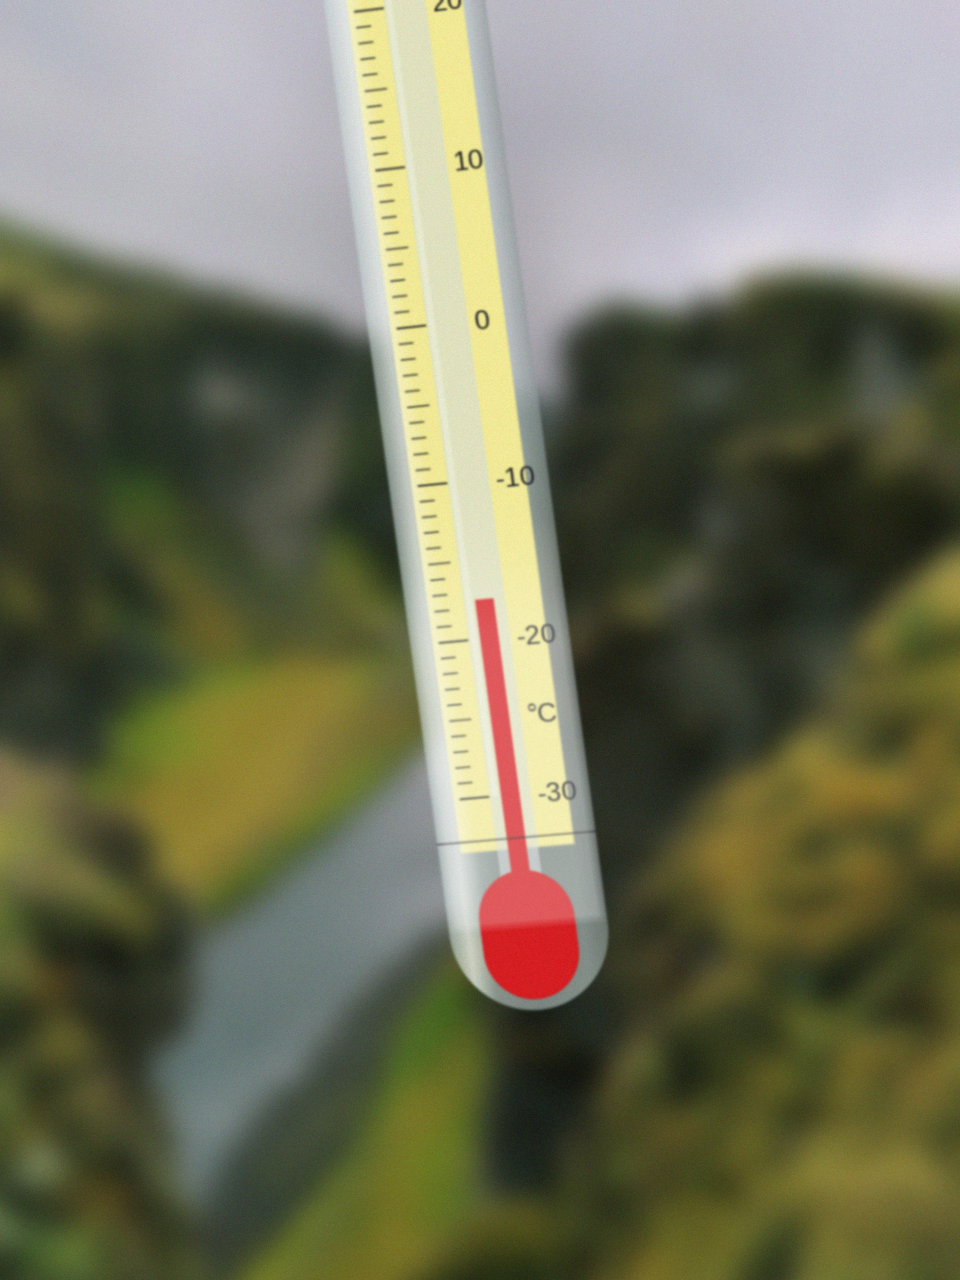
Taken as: -17.5,°C
